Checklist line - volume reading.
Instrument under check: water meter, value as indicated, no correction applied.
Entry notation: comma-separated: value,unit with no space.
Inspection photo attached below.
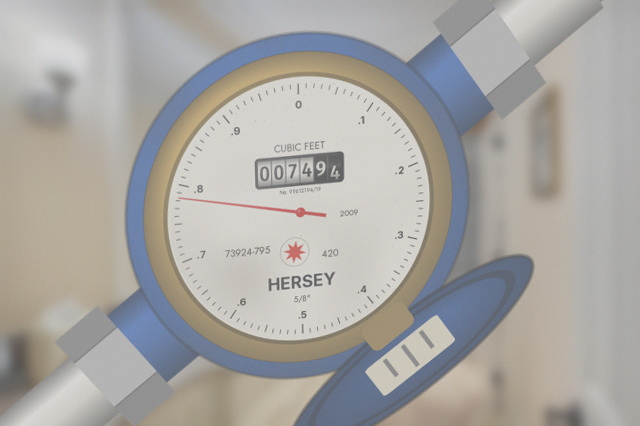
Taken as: 7493.78,ft³
